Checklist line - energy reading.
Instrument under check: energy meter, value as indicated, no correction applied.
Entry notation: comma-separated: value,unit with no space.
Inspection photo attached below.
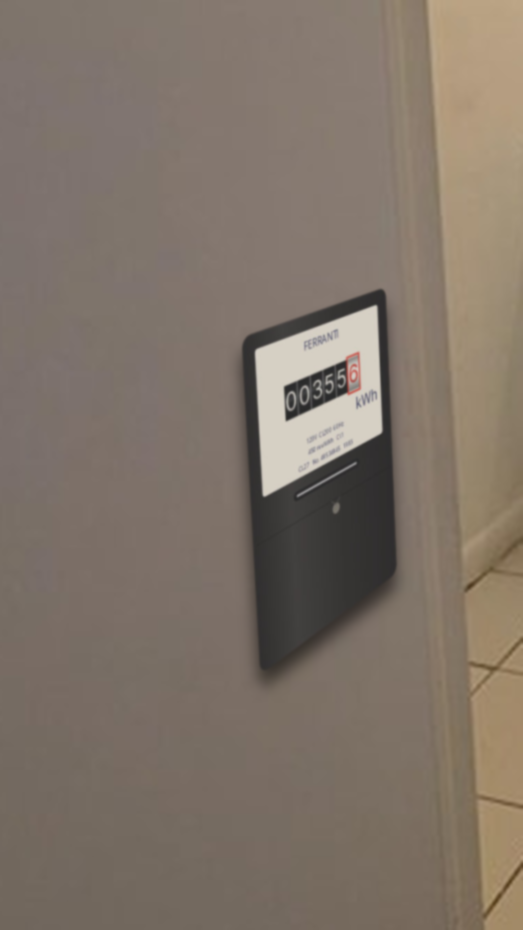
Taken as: 355.6,kWh
